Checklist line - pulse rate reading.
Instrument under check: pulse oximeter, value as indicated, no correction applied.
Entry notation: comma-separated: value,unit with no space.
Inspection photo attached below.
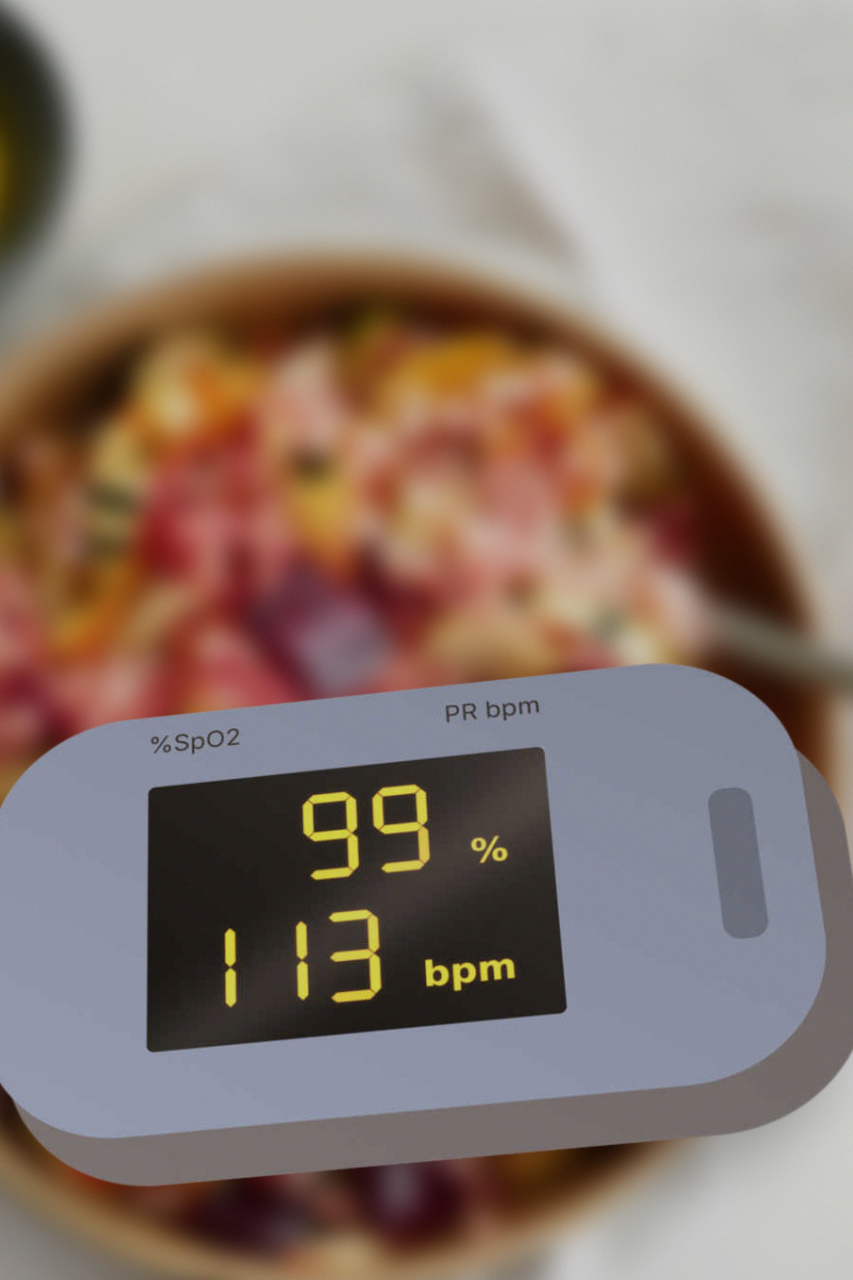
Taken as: 113,bpm
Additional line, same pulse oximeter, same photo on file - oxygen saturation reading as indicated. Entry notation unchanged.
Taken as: 99,%
